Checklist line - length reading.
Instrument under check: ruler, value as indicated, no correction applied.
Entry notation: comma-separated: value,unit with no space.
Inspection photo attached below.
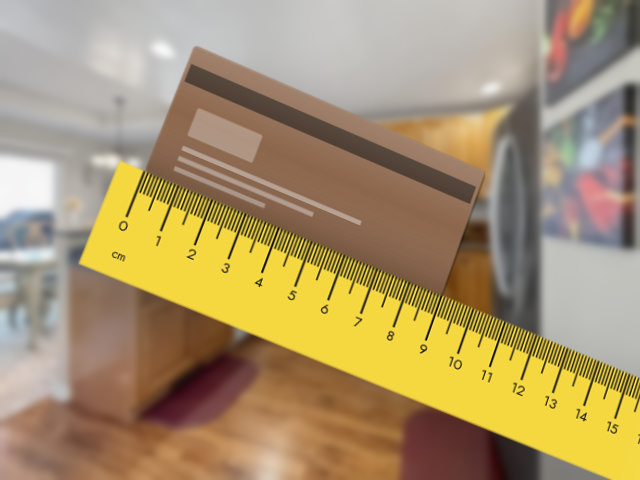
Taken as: 9,cm
